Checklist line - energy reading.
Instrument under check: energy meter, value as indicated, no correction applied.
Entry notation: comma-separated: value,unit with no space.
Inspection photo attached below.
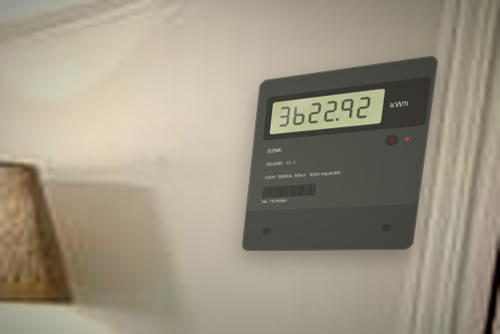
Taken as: 3622.92,kWh
